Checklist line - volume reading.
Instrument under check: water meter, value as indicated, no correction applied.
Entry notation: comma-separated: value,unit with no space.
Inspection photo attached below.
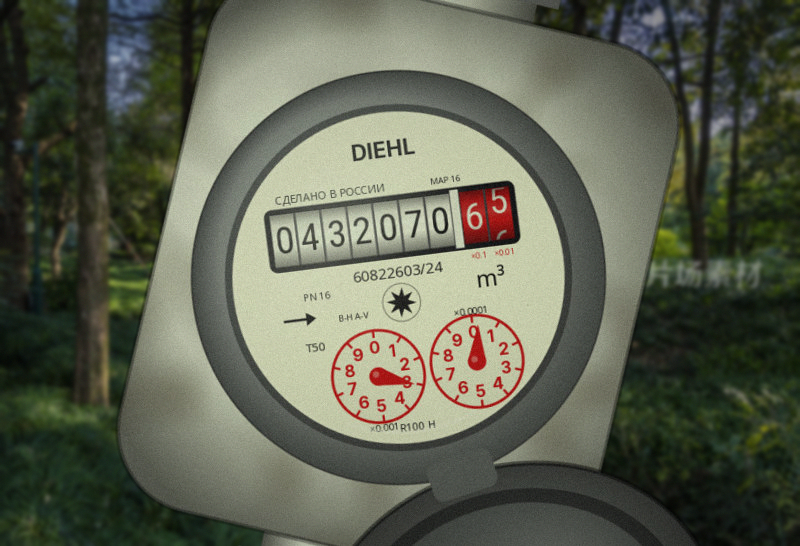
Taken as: 432070.6530,m³
